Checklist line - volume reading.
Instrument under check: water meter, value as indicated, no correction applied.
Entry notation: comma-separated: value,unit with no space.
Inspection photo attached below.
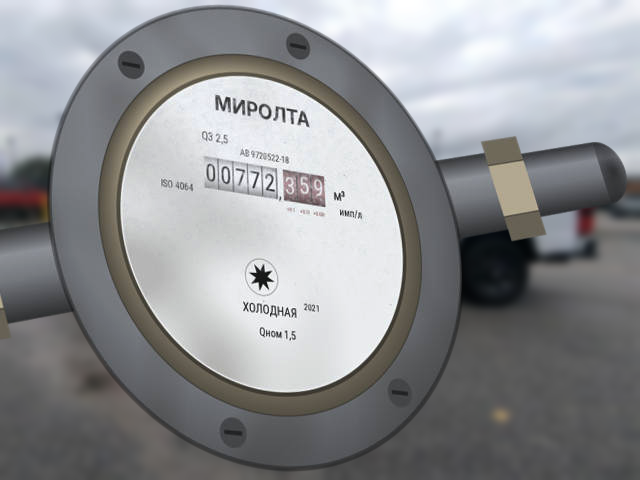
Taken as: 772.359,m³
